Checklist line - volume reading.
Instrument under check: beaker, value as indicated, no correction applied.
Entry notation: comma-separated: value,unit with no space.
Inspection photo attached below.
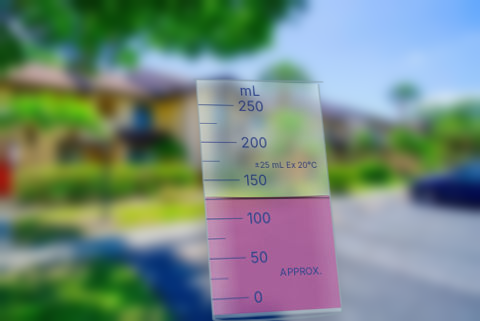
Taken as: 125,mL
